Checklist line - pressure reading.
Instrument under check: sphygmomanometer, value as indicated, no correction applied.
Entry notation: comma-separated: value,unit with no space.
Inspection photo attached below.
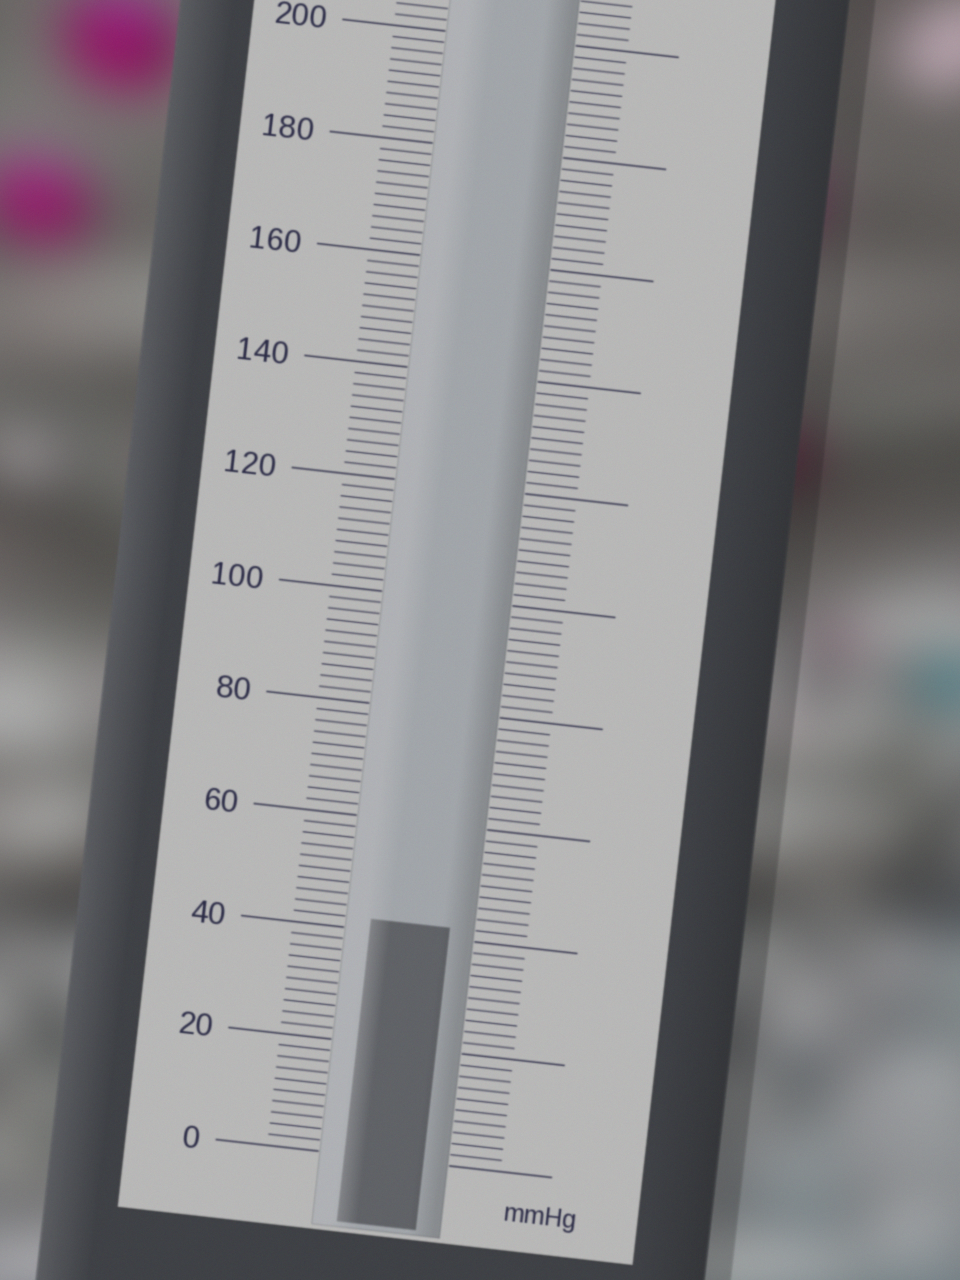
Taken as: 42,mmHg
